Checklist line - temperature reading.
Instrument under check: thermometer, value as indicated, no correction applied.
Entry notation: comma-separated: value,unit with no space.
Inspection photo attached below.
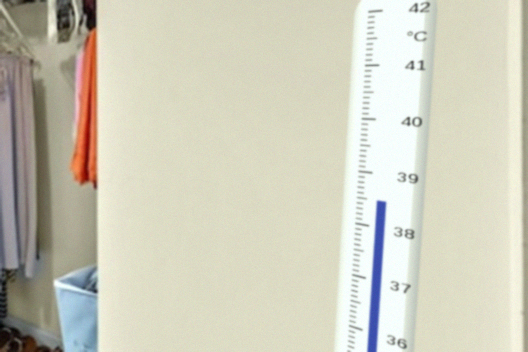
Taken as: 38.5,°C
